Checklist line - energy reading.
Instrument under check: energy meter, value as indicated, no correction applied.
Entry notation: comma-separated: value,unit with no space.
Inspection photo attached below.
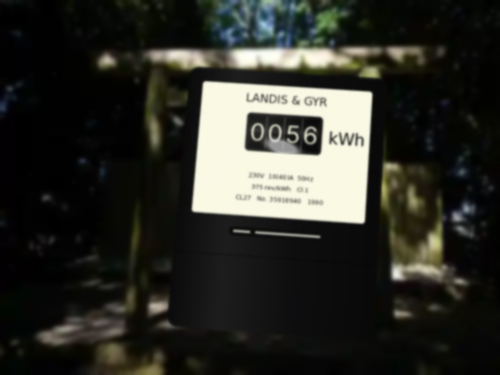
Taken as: 56,kWh
